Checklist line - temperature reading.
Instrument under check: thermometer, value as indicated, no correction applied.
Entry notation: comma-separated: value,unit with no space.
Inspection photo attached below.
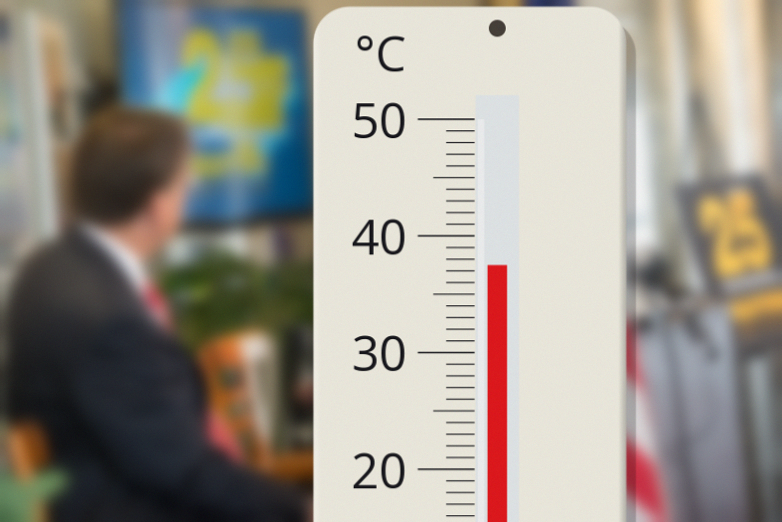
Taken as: 37.5,°C
